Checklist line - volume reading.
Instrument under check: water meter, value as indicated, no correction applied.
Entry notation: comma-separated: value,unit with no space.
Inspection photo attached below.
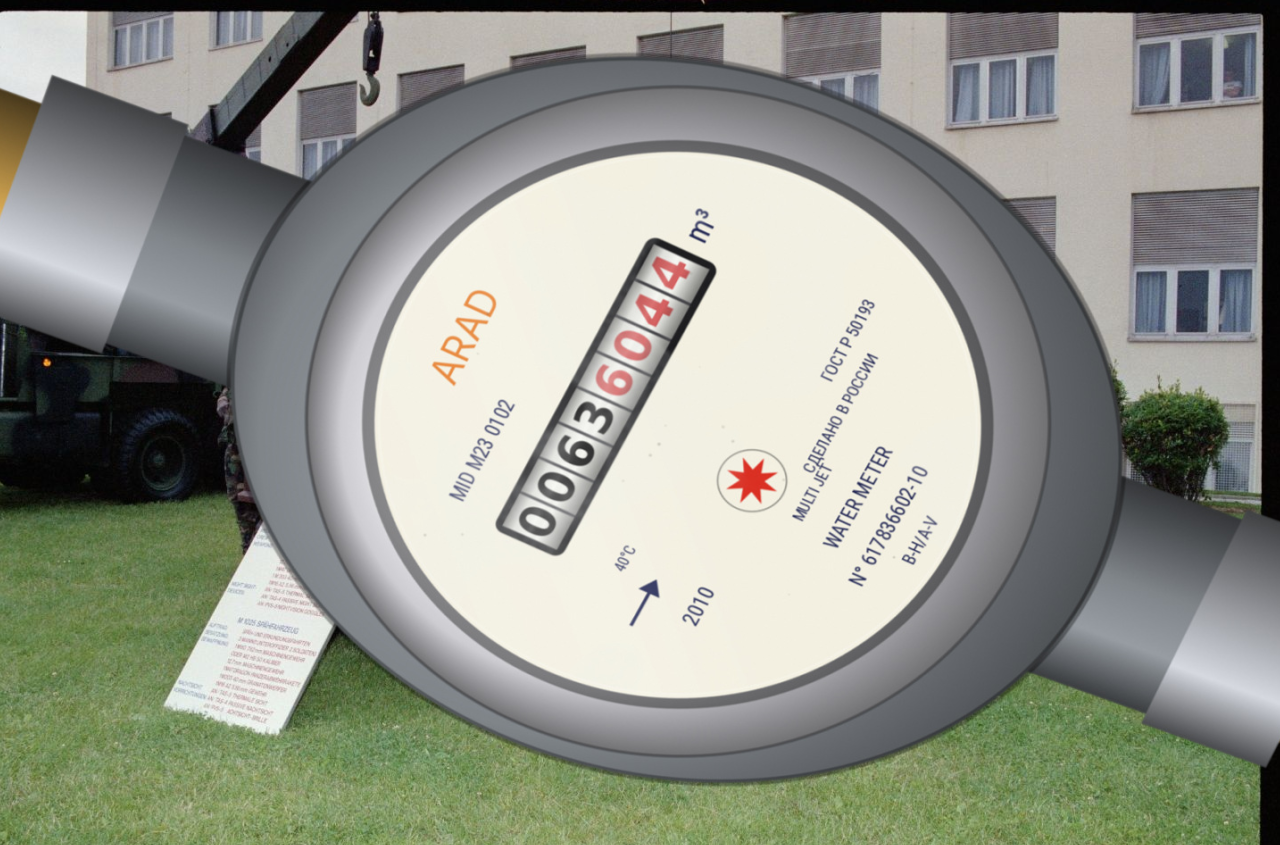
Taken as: 63.6044,m³
